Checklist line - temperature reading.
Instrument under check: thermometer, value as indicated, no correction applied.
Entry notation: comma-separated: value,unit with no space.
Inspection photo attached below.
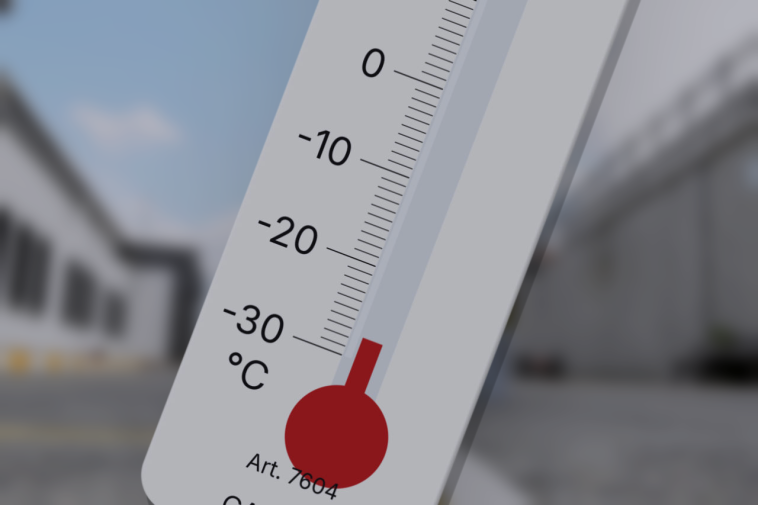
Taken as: -27.5,°C
